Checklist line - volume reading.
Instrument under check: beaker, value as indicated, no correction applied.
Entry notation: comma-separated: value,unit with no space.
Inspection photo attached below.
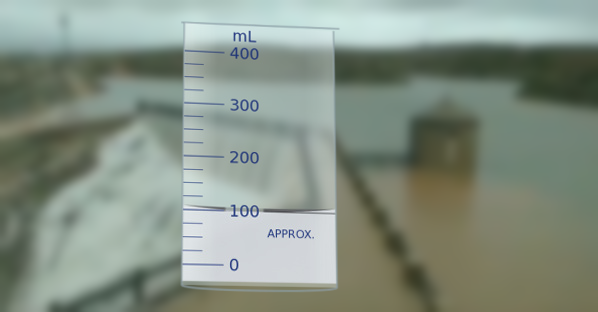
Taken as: 100,mL
